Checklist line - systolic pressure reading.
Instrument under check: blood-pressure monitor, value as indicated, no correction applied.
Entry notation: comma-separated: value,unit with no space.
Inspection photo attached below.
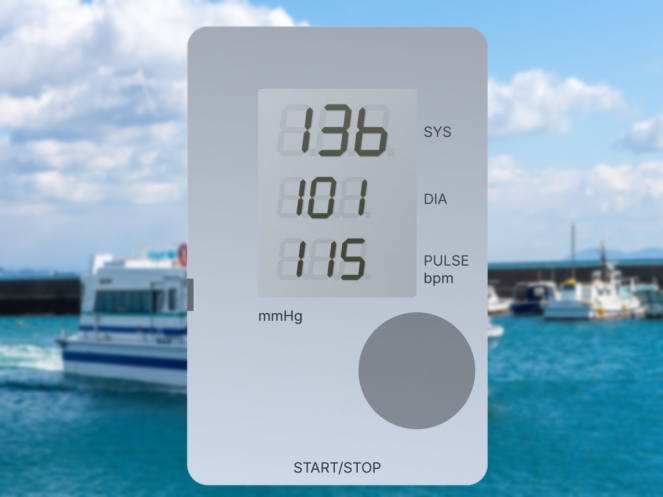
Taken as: 136,mmHg
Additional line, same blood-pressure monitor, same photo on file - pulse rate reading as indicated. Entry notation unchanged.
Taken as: 115,bpm
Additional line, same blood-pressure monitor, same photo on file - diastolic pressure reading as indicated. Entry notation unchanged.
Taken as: 101,mmHg
